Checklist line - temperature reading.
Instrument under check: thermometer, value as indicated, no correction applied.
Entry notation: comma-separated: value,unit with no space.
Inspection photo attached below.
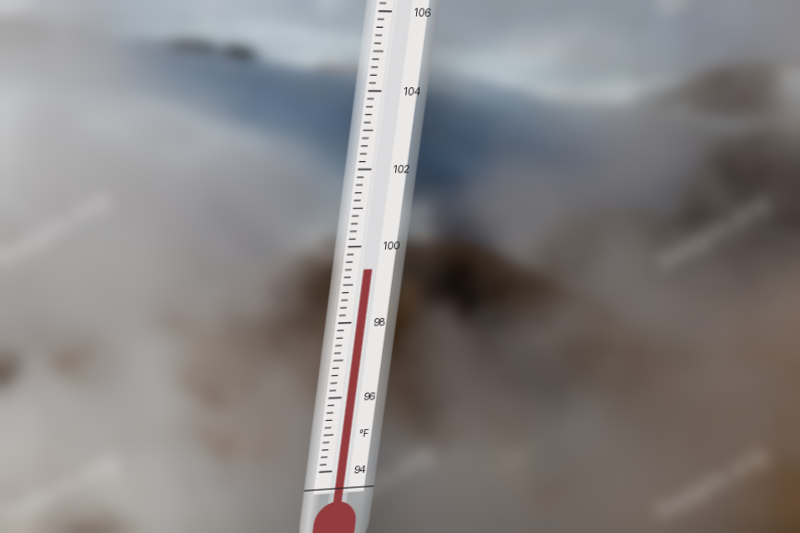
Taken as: 99.4,°F
